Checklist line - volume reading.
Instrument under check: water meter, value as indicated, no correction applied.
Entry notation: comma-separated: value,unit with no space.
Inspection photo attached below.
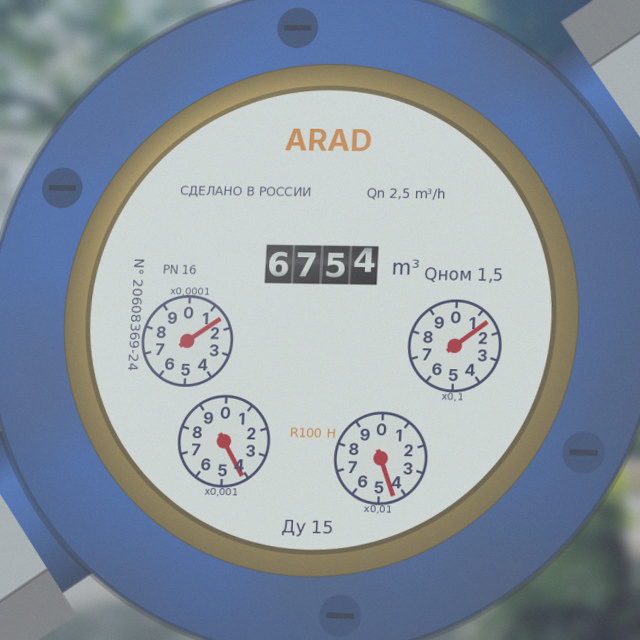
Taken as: 6754.1441,m³
